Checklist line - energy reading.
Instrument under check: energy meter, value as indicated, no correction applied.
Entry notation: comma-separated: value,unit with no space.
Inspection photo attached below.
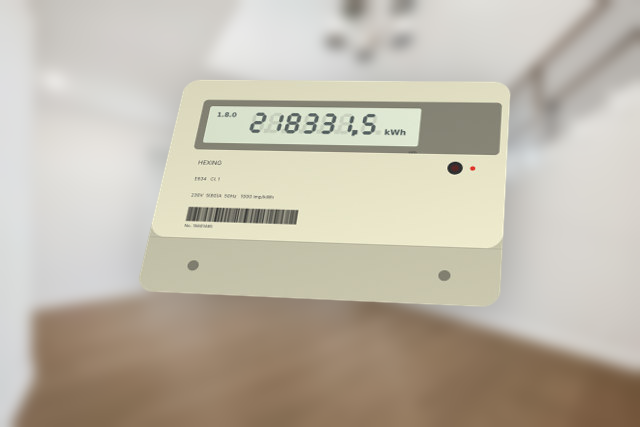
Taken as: 218331.5,kWh
